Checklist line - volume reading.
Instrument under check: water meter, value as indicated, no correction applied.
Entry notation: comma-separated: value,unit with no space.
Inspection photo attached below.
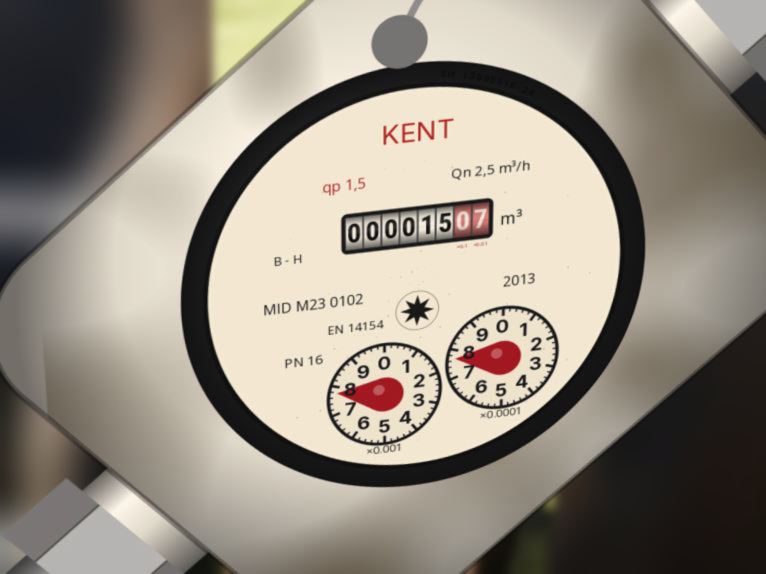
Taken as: 15.0777,m³
